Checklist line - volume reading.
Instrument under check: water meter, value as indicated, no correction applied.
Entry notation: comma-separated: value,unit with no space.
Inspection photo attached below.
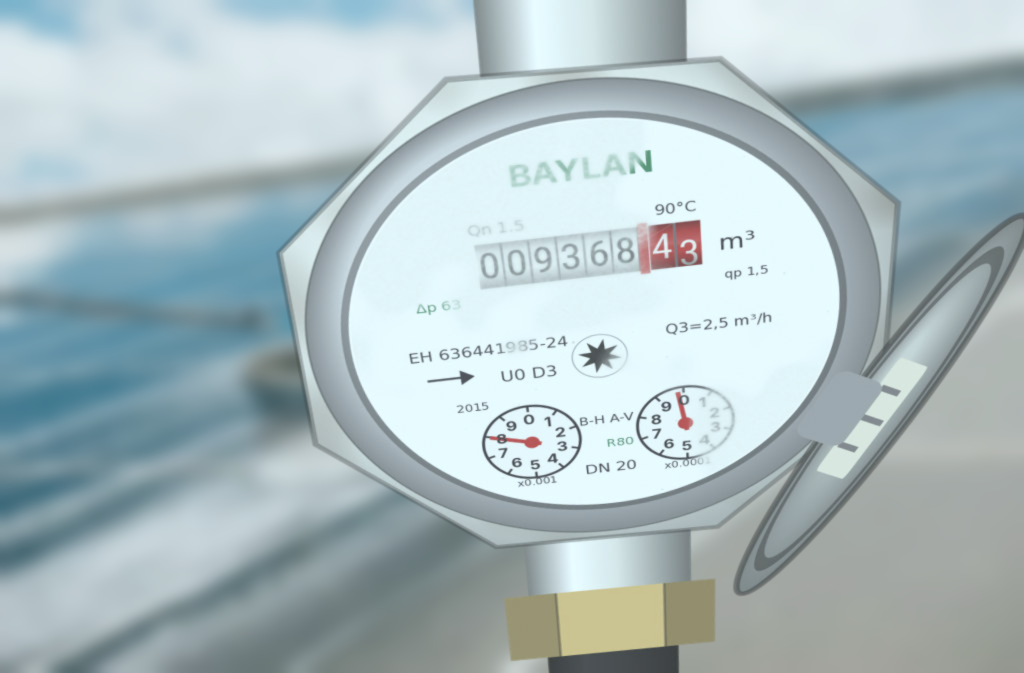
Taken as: 9368.4279,m³
